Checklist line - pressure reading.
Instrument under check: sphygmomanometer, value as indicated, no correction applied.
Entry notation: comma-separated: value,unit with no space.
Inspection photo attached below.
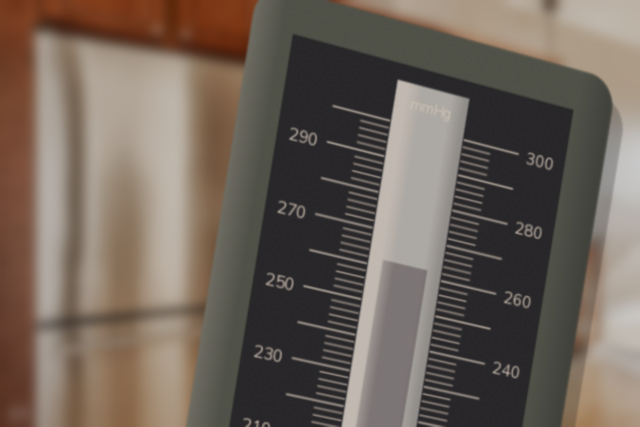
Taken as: 262,mmHg
